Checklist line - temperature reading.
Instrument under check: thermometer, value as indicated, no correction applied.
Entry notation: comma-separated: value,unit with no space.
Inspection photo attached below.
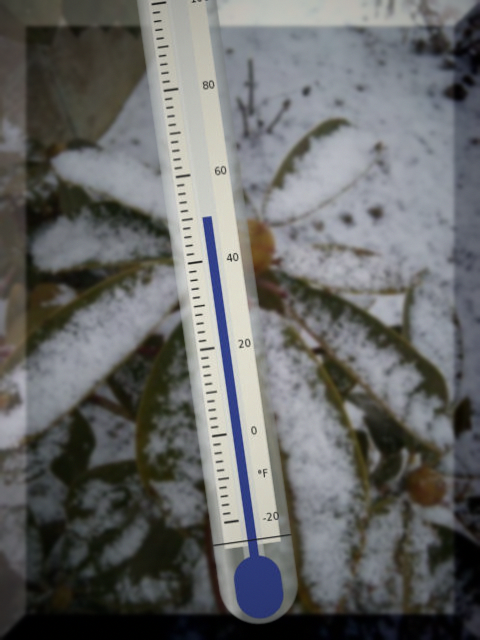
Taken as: 50,°F
